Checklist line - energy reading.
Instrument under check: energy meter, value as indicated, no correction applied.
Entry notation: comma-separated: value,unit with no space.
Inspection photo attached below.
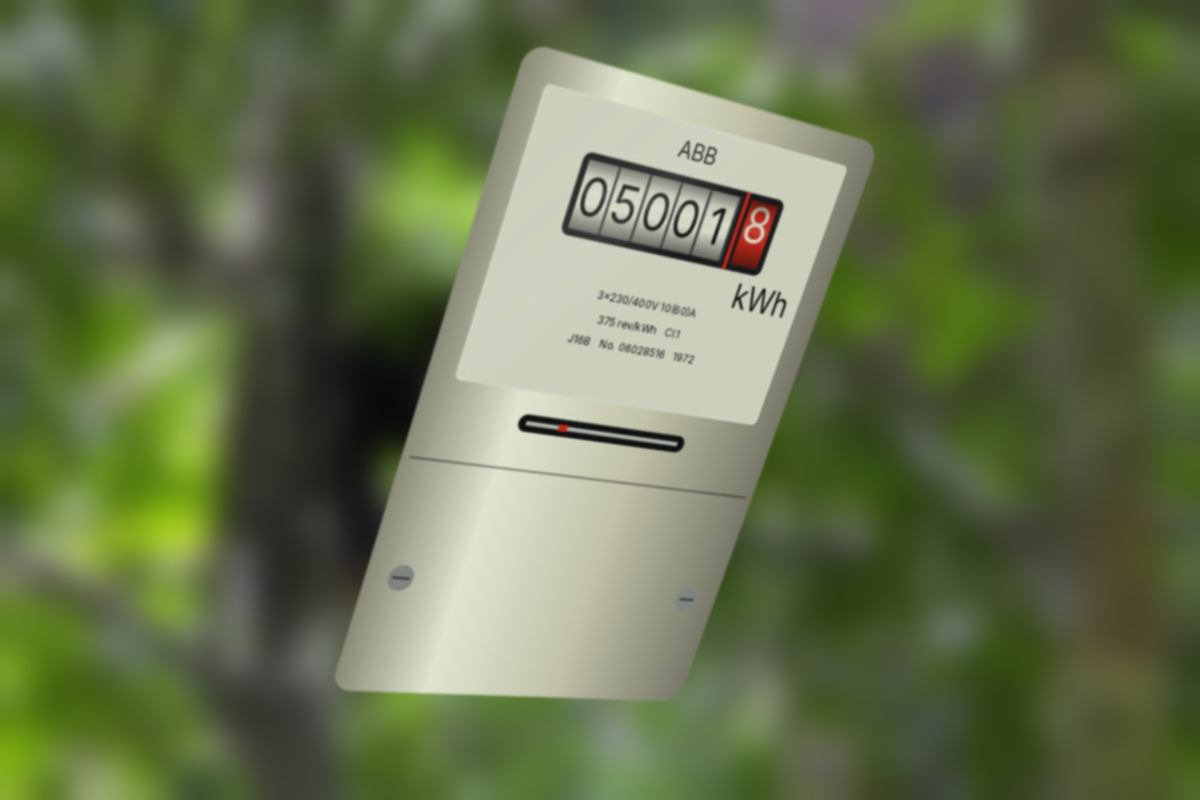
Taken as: 5001.8,kWh
